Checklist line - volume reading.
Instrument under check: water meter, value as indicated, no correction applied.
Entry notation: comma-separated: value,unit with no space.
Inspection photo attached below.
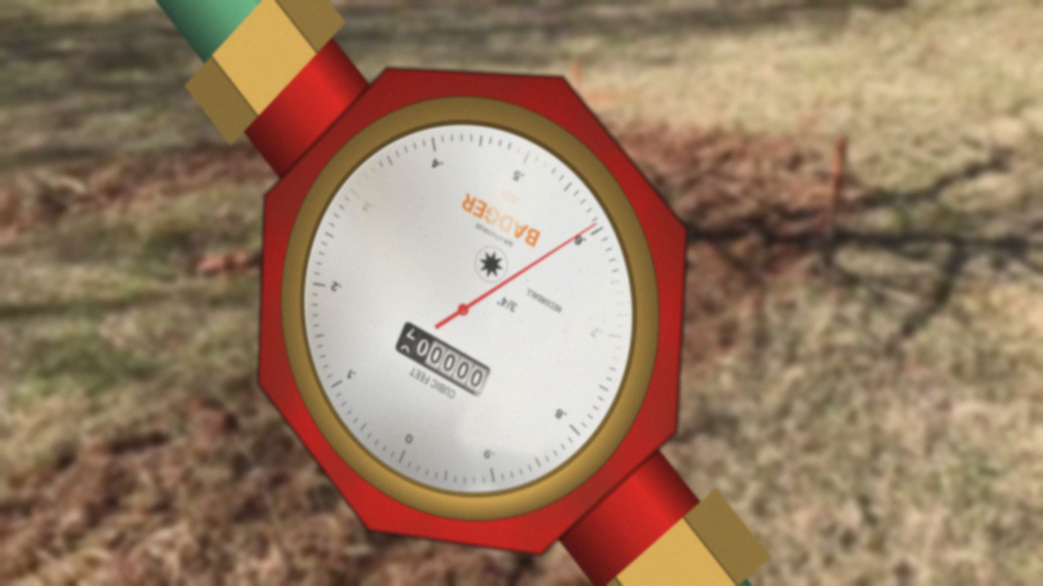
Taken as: 6.59,ft³
